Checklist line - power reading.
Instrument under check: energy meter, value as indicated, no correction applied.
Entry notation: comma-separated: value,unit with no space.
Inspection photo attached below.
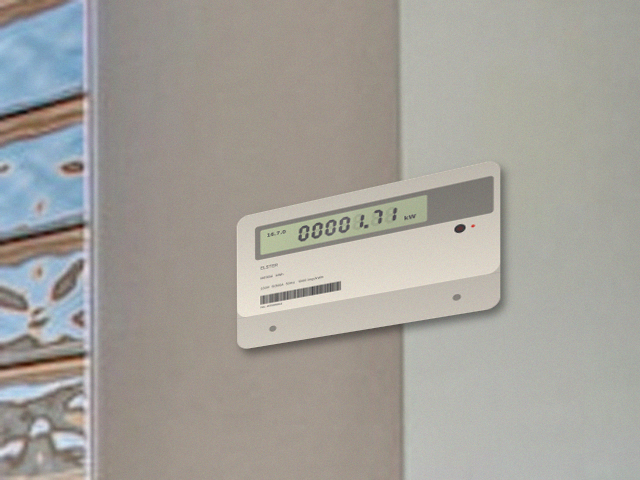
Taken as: 1.71,kW
